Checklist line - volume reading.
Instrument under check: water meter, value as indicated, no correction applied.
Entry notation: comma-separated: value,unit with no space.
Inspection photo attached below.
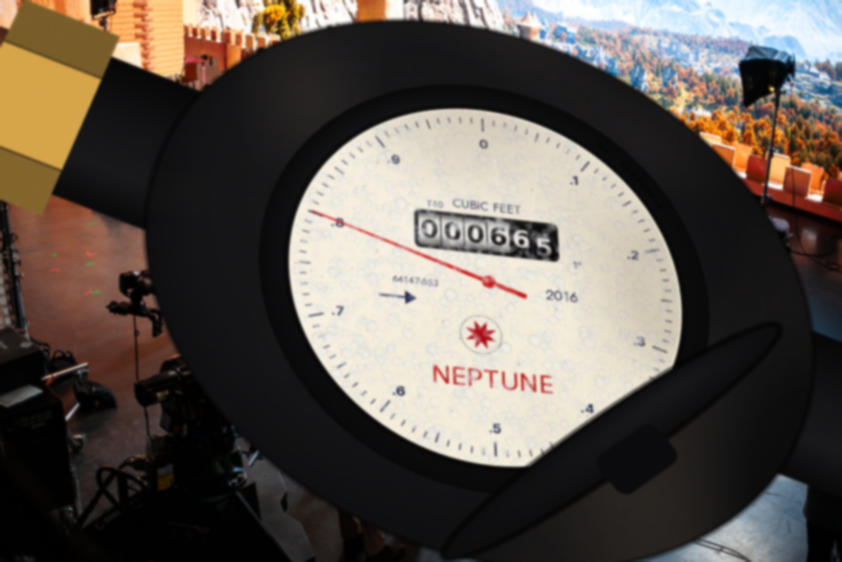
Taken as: 664.80,ft³
